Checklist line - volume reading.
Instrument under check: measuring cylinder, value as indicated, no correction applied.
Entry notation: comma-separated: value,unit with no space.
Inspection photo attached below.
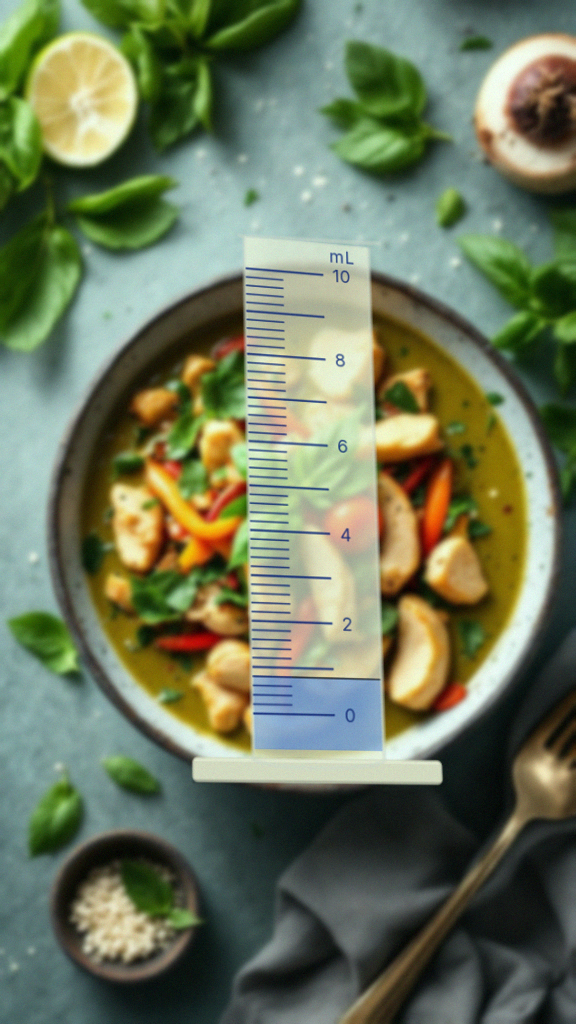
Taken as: 0.8,mL
